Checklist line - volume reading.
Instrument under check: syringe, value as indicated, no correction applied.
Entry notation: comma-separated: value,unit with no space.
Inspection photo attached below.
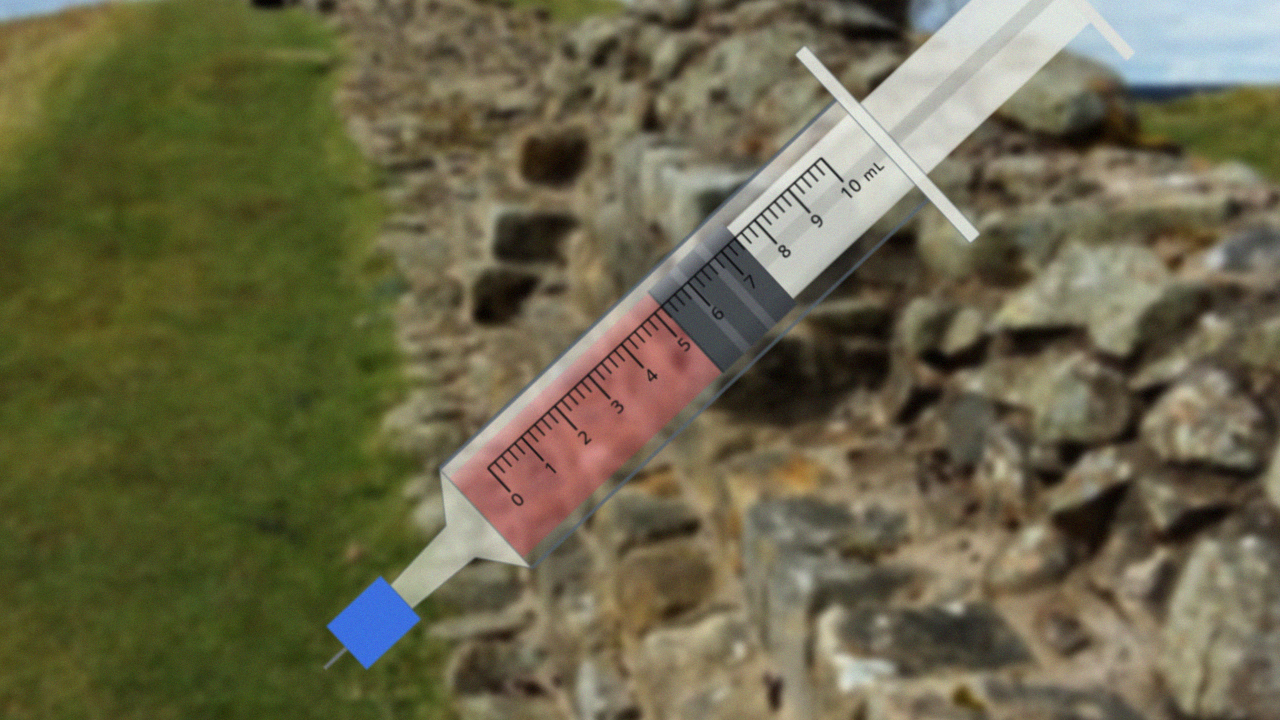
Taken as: 5.2,mL
